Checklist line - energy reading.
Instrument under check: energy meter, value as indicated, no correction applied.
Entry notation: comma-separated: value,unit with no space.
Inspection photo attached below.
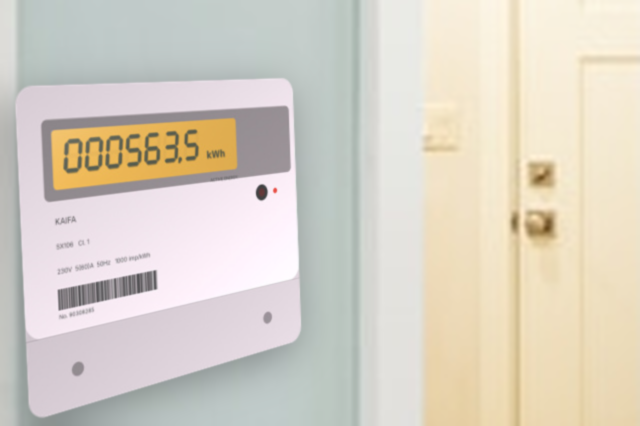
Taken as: 563.5,kWh
